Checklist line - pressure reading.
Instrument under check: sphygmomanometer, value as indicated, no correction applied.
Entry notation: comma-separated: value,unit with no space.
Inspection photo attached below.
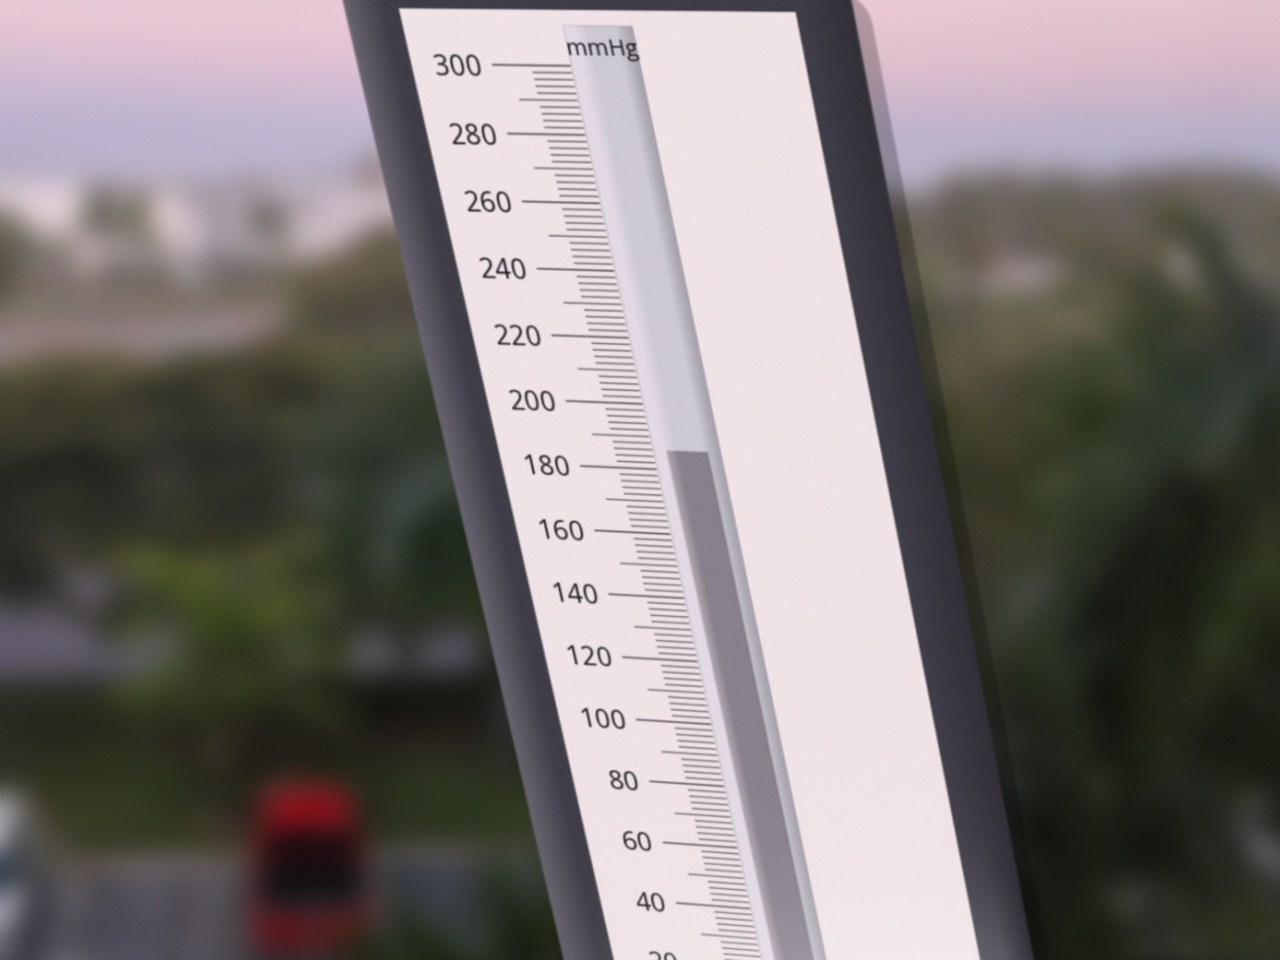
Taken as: 186,mmHg
